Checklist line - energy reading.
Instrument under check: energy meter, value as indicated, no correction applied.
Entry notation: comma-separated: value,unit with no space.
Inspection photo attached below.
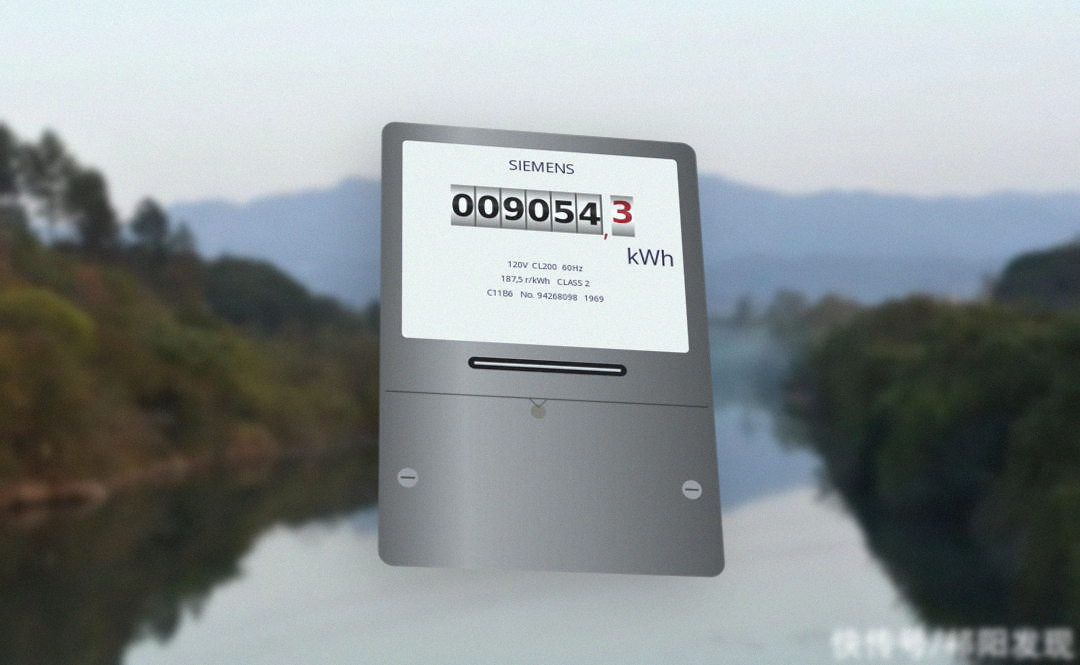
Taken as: 9054.3,kWh
